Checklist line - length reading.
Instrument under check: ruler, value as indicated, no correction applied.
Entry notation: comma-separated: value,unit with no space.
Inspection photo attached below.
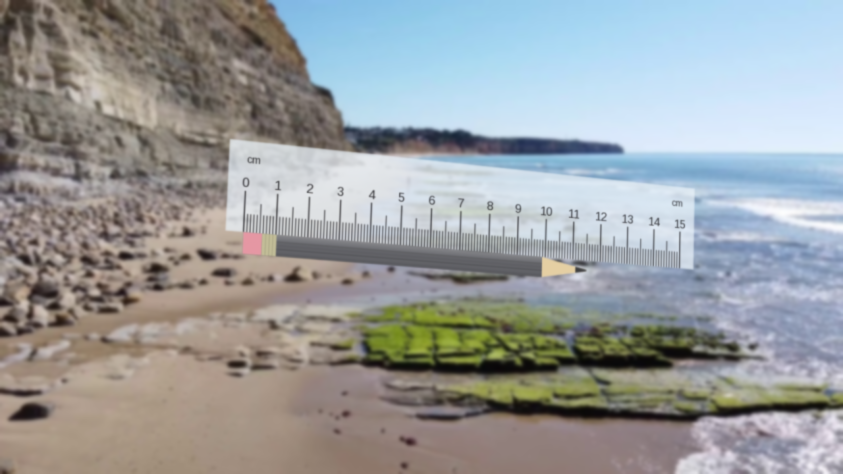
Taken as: 11.5,cm
